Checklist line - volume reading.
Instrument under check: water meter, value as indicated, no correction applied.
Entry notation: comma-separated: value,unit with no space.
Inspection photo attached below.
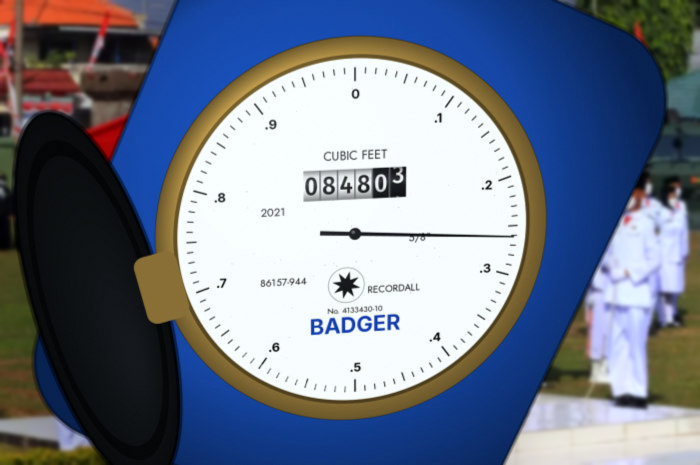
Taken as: 84803.26,ft³
